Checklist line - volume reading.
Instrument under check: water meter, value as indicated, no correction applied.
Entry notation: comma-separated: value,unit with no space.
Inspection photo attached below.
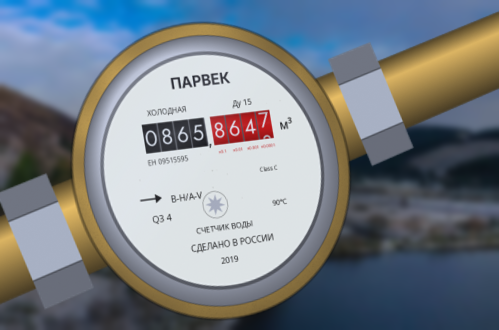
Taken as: 865.8647,m³
